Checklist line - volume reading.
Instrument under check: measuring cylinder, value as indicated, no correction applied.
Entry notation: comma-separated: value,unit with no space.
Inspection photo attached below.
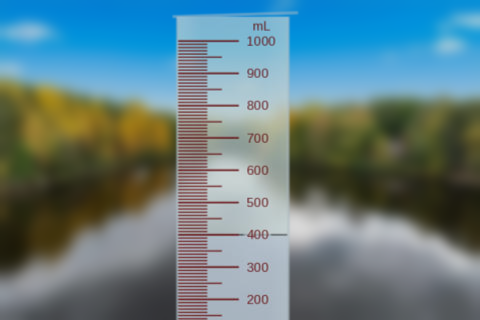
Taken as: 400,mL
